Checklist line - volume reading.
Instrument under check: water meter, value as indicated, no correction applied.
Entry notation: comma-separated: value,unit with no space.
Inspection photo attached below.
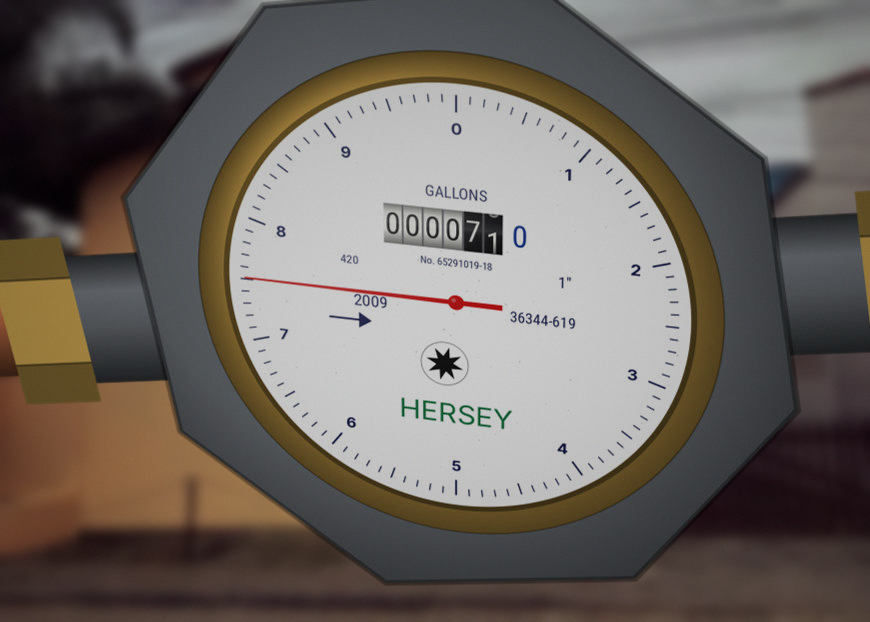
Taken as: 707.5,gal
